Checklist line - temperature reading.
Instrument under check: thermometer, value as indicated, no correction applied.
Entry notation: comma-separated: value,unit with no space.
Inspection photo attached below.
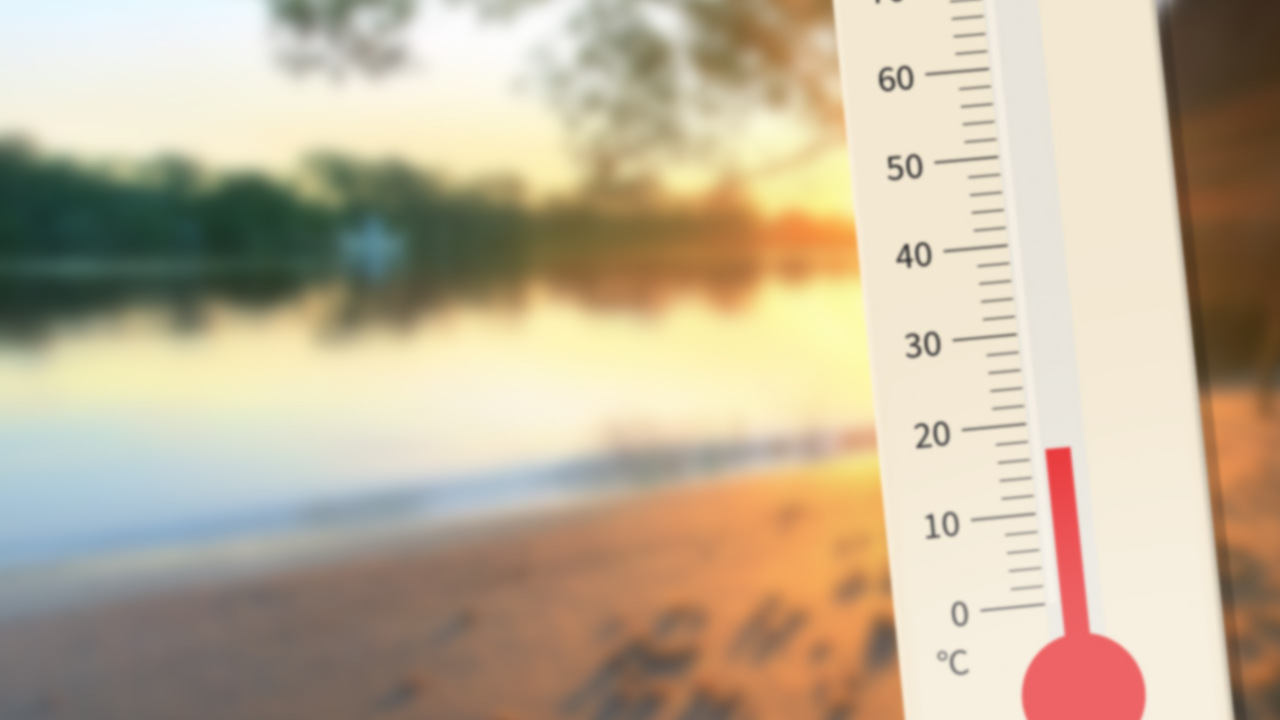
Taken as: 17,°C
